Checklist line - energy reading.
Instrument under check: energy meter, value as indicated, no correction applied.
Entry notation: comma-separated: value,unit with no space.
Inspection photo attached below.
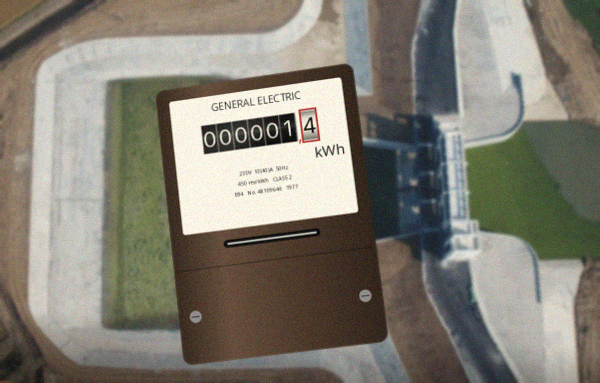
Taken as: 1.4,kWh
